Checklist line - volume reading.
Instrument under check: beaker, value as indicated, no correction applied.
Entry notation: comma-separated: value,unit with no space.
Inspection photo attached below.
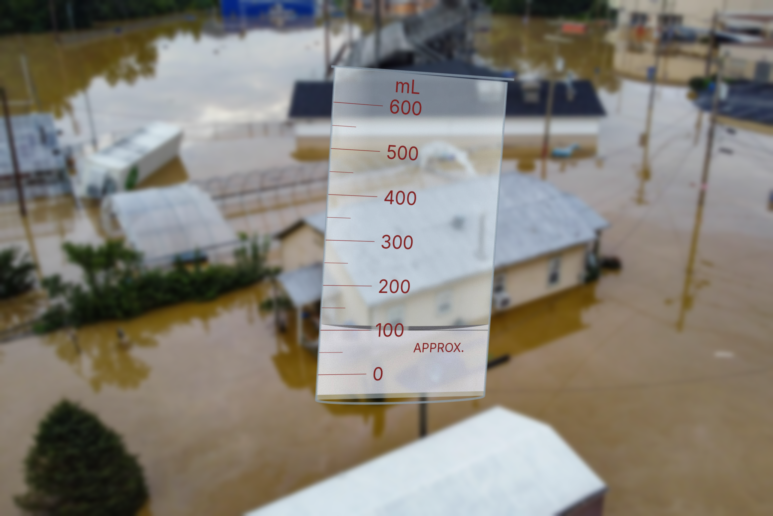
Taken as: 100,mL
